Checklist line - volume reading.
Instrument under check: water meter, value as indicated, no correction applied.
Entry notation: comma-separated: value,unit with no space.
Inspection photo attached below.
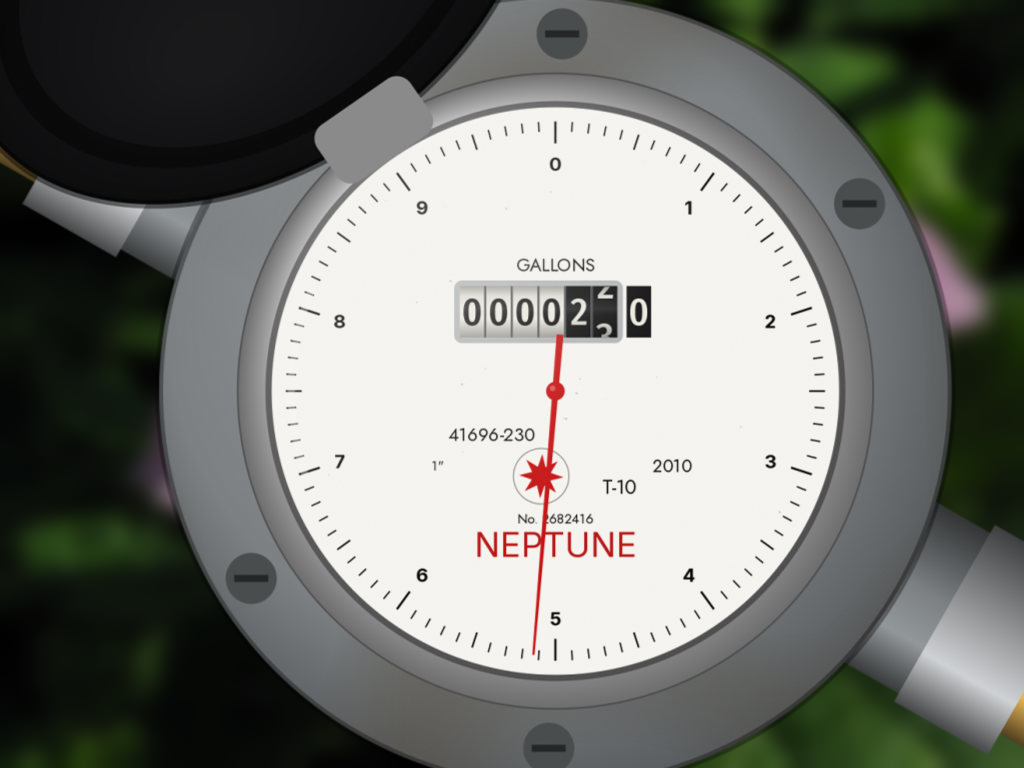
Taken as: 225.1,gal
